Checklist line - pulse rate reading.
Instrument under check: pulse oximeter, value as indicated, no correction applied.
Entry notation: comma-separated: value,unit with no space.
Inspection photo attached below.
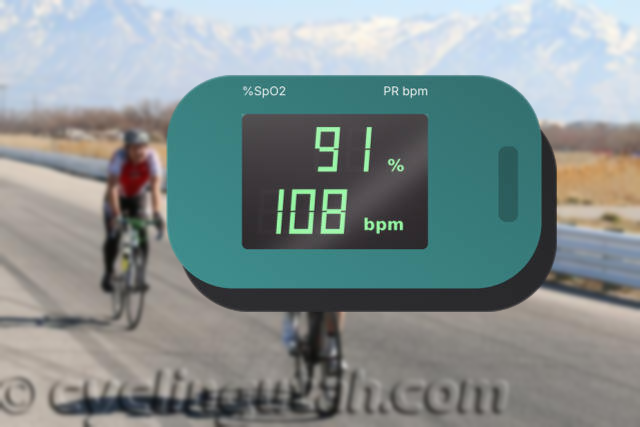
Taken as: 108,bpm
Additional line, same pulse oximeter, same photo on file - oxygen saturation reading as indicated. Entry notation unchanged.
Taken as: 91,%
